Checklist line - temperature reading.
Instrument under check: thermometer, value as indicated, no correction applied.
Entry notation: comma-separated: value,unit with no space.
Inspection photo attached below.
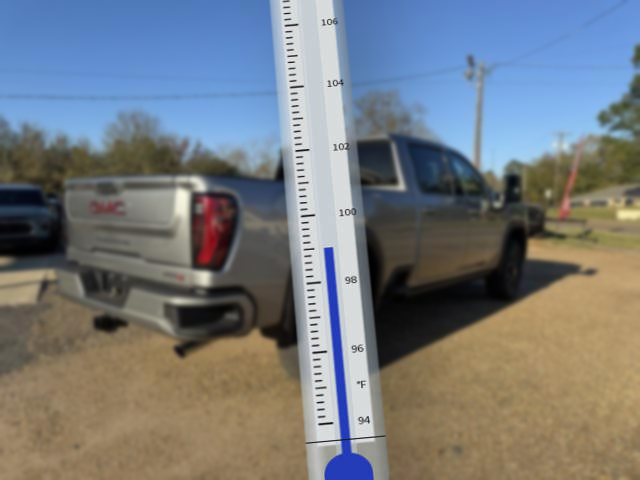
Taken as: 99,°F
